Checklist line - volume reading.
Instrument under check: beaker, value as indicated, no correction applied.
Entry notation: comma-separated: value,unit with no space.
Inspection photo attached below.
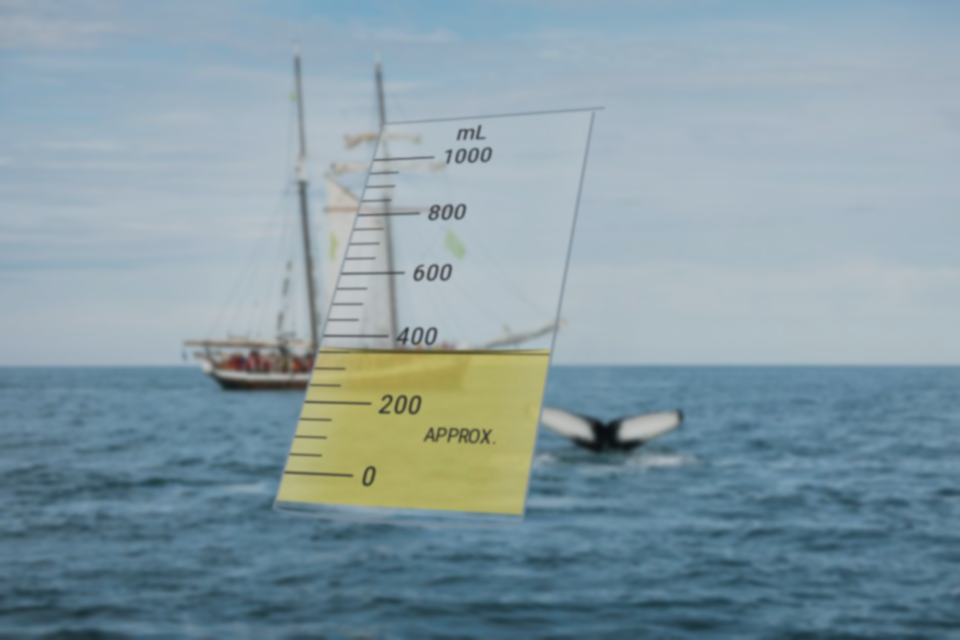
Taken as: 350,mL
